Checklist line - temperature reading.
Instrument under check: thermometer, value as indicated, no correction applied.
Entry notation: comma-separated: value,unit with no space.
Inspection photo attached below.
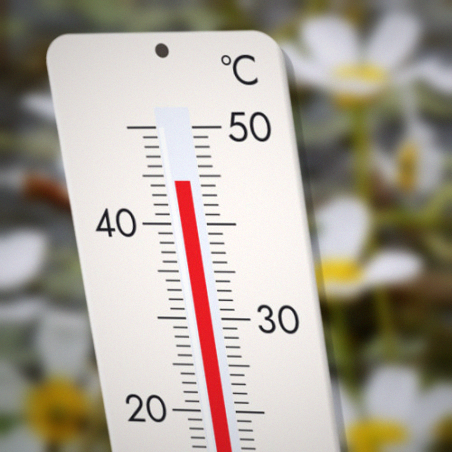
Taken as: 44.5,°C
